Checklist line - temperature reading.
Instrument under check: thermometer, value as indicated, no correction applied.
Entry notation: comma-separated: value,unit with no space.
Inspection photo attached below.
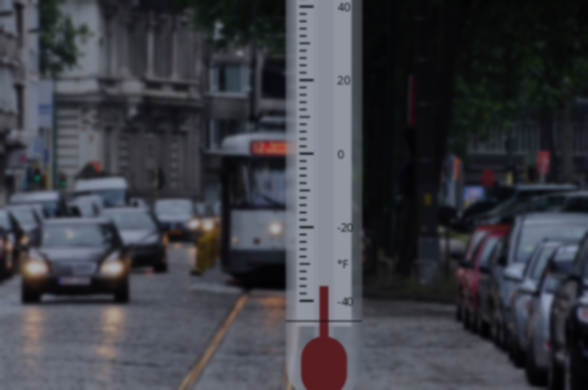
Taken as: -36,°F
